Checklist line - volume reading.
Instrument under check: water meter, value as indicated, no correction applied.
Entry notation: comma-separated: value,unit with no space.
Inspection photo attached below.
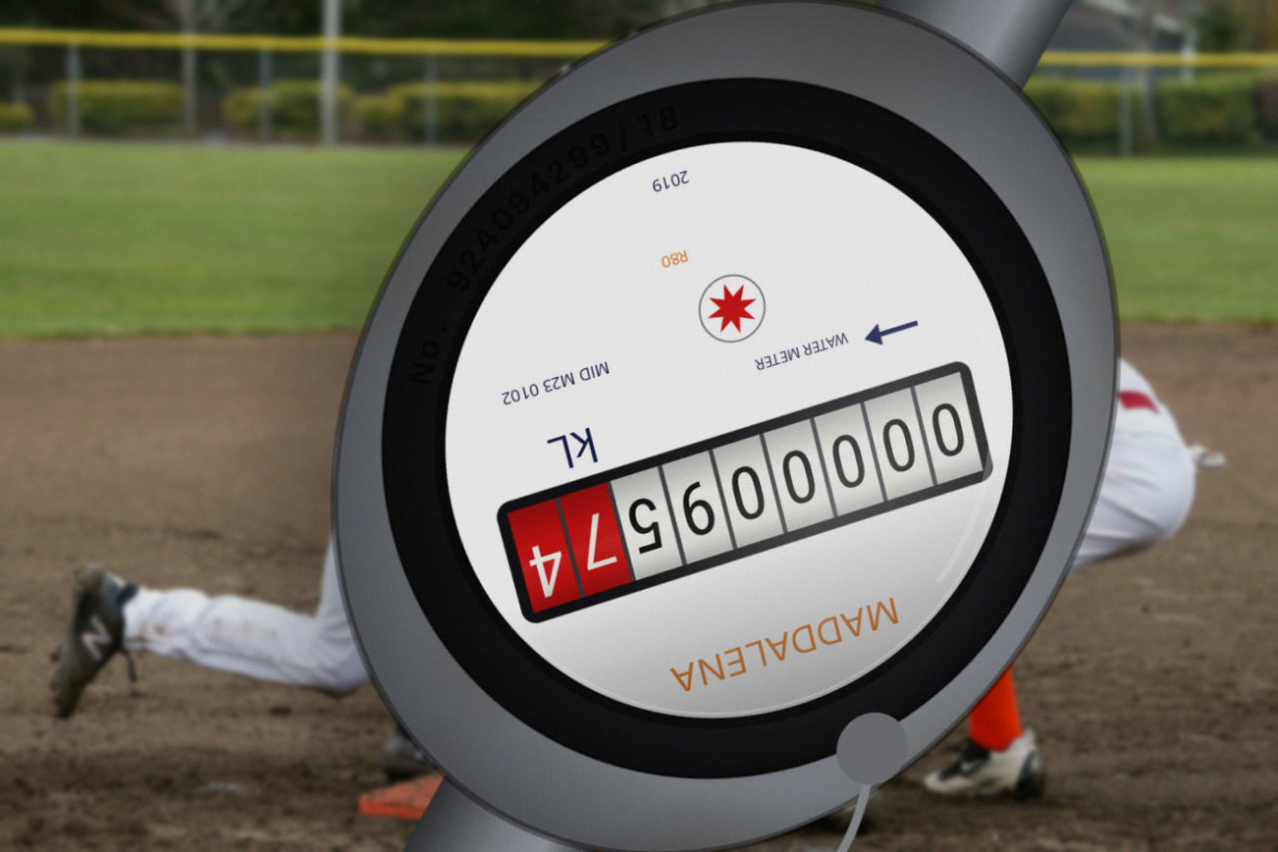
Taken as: 95.74,kL
